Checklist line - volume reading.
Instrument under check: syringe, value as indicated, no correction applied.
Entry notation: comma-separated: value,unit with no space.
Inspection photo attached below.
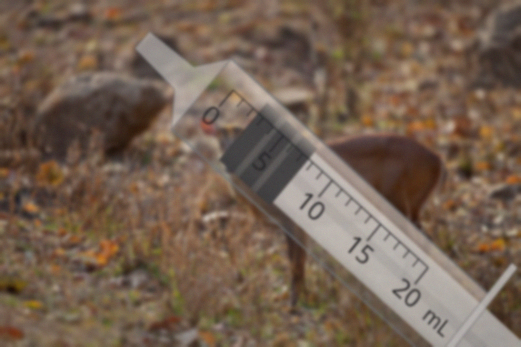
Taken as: 2.5,mL
